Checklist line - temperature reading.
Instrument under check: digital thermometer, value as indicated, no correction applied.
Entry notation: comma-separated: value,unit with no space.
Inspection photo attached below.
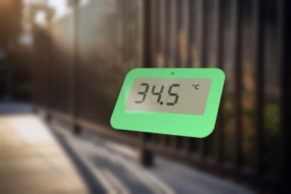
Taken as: 34.5,°C
